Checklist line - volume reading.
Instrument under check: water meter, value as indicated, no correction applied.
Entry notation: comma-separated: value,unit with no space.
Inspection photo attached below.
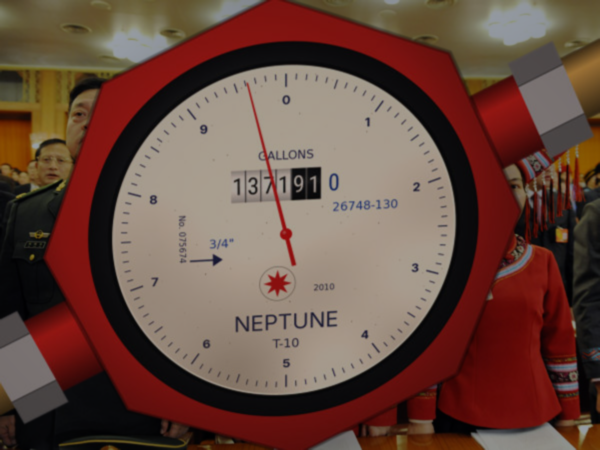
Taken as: 1371909.6,gal
